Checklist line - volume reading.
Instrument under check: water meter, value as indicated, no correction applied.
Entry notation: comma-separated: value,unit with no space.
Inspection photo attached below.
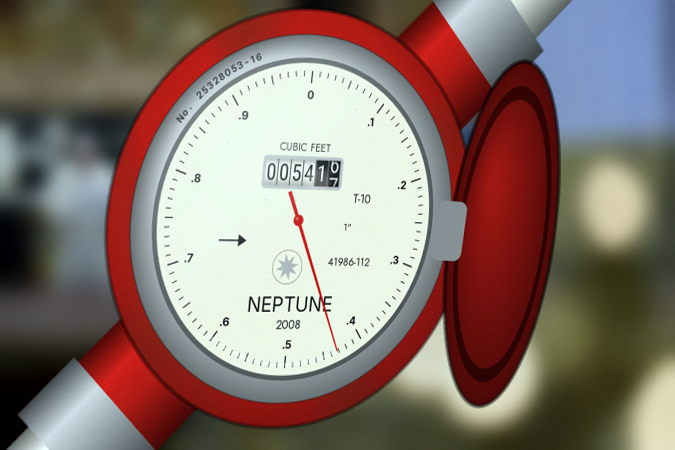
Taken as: 5416.43,ft³
